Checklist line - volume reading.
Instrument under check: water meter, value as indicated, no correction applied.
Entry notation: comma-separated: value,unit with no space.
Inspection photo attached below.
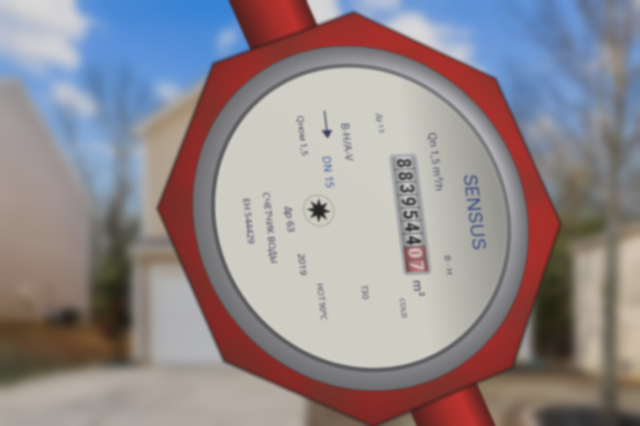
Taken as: 8839544.07,m³
